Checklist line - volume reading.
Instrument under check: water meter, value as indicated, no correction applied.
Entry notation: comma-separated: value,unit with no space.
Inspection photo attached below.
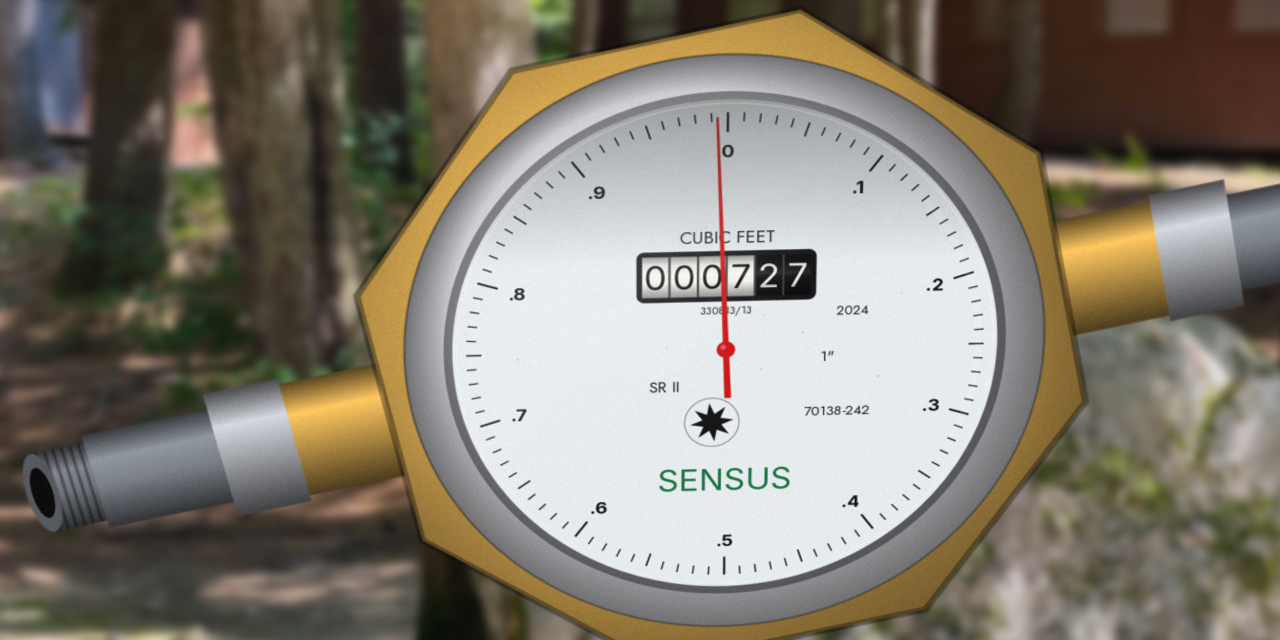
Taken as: 726.99,ft³
